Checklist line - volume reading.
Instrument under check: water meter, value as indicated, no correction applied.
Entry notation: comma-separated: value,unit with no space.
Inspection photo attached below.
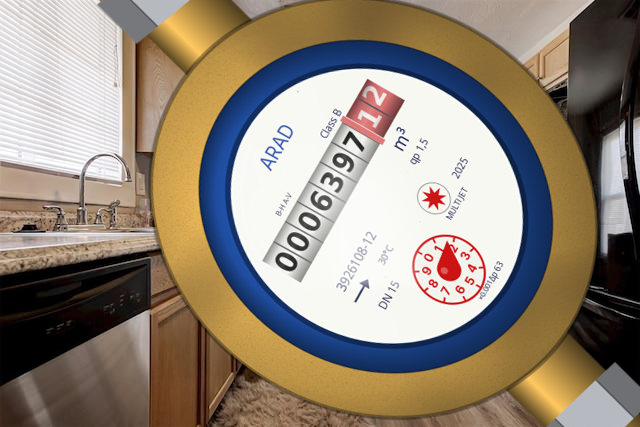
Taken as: 6397.121,m³
